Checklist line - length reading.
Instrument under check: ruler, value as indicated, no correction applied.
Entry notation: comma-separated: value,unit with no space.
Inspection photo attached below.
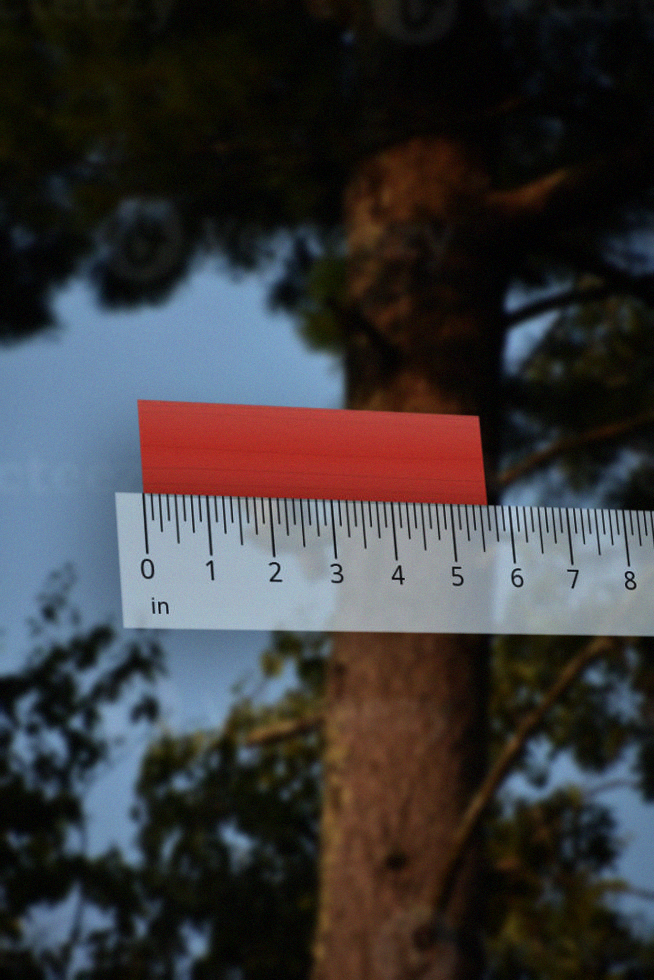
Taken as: 5.625,in
